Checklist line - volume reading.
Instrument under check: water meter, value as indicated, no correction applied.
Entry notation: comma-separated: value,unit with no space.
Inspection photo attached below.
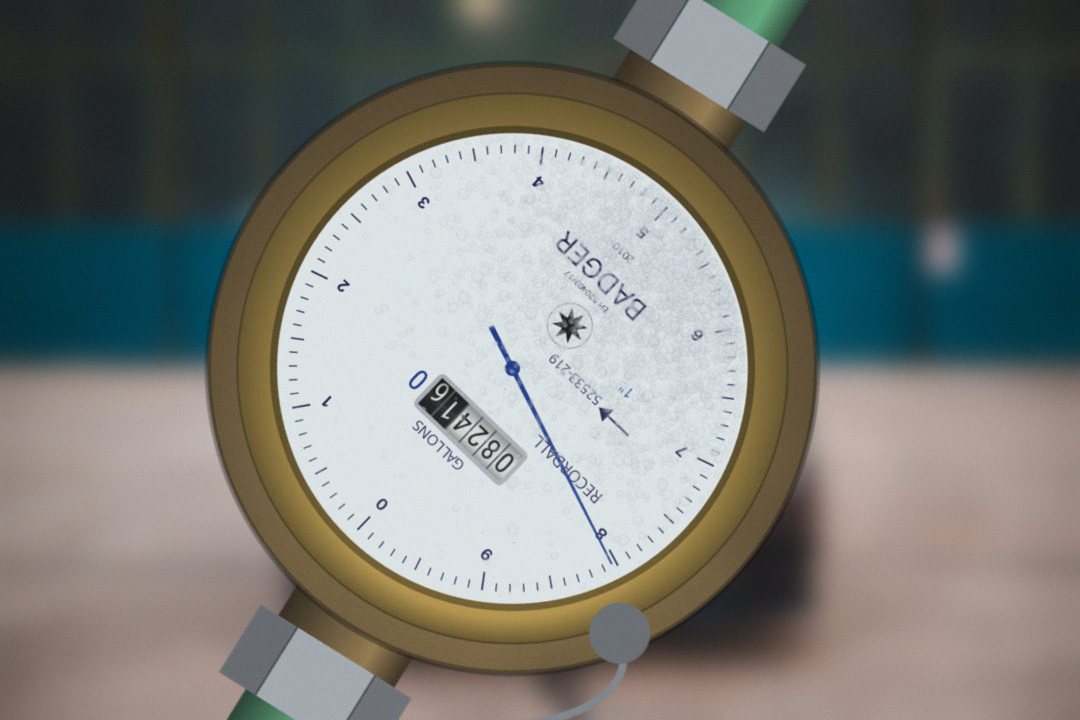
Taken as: 824158.0,gal
